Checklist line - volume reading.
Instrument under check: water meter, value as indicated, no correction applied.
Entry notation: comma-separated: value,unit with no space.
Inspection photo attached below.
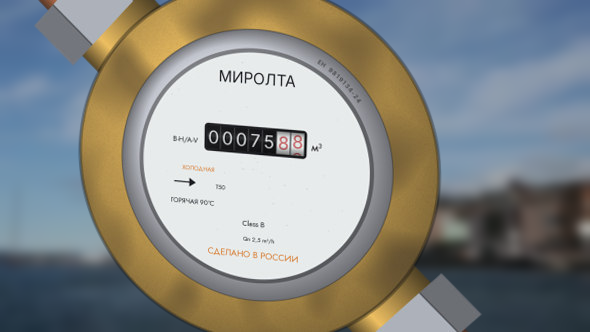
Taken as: 75.88,m³
